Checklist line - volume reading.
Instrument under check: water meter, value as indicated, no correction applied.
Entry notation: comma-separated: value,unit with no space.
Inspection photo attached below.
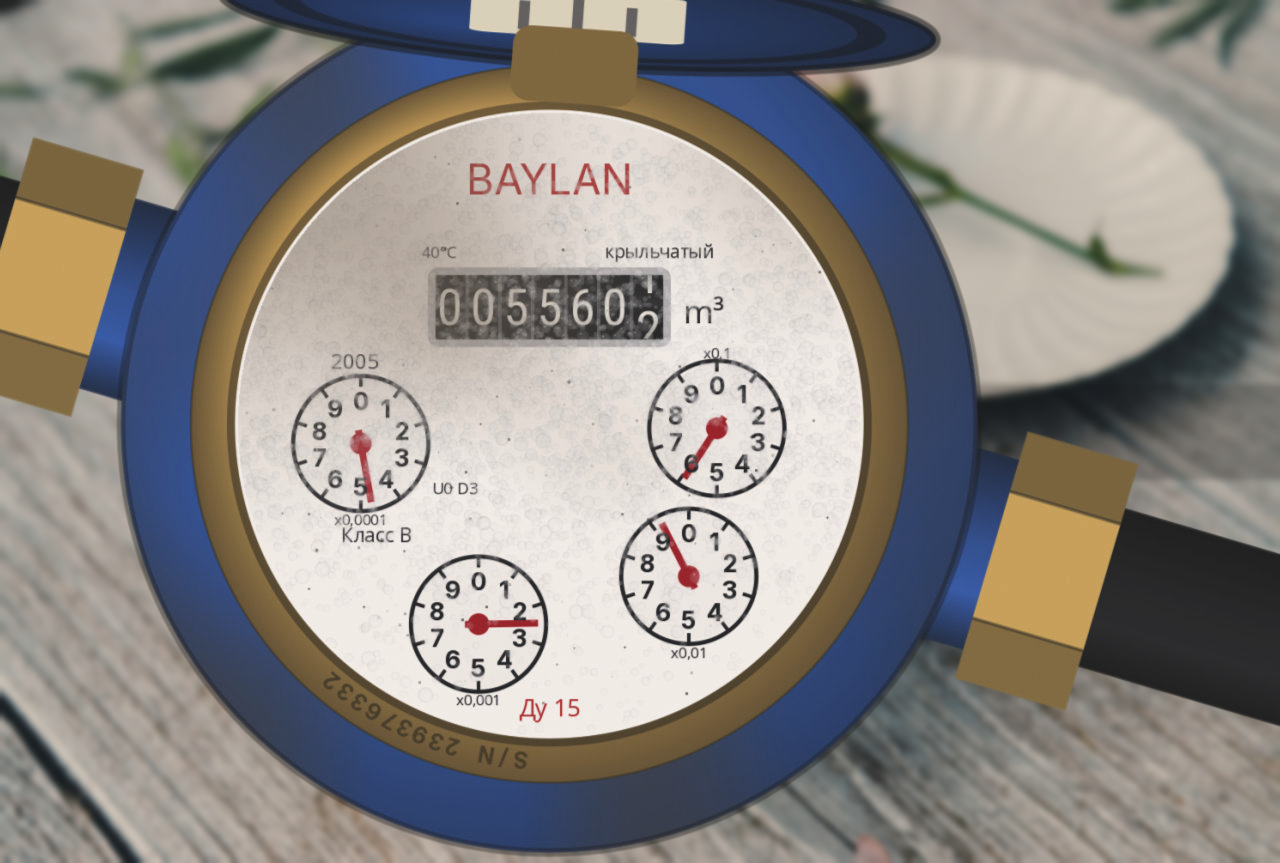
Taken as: 55601.5924,m³
